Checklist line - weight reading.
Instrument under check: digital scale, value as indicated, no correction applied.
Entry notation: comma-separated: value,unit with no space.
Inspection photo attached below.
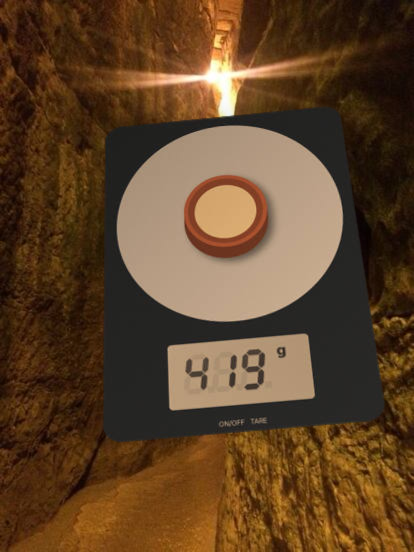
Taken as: 419,g
